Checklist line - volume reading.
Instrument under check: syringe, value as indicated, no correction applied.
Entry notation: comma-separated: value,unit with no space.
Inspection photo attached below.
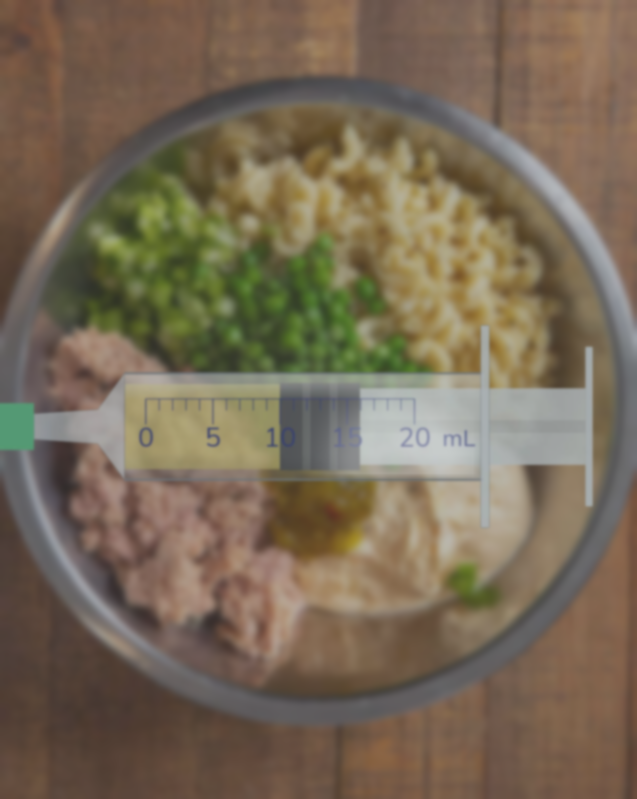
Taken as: 10,mL
